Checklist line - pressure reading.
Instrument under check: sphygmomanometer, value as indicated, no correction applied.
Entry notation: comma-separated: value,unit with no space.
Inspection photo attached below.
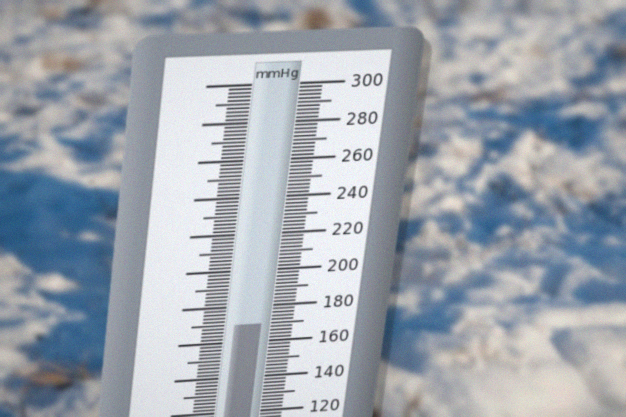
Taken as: 170,mmHg
